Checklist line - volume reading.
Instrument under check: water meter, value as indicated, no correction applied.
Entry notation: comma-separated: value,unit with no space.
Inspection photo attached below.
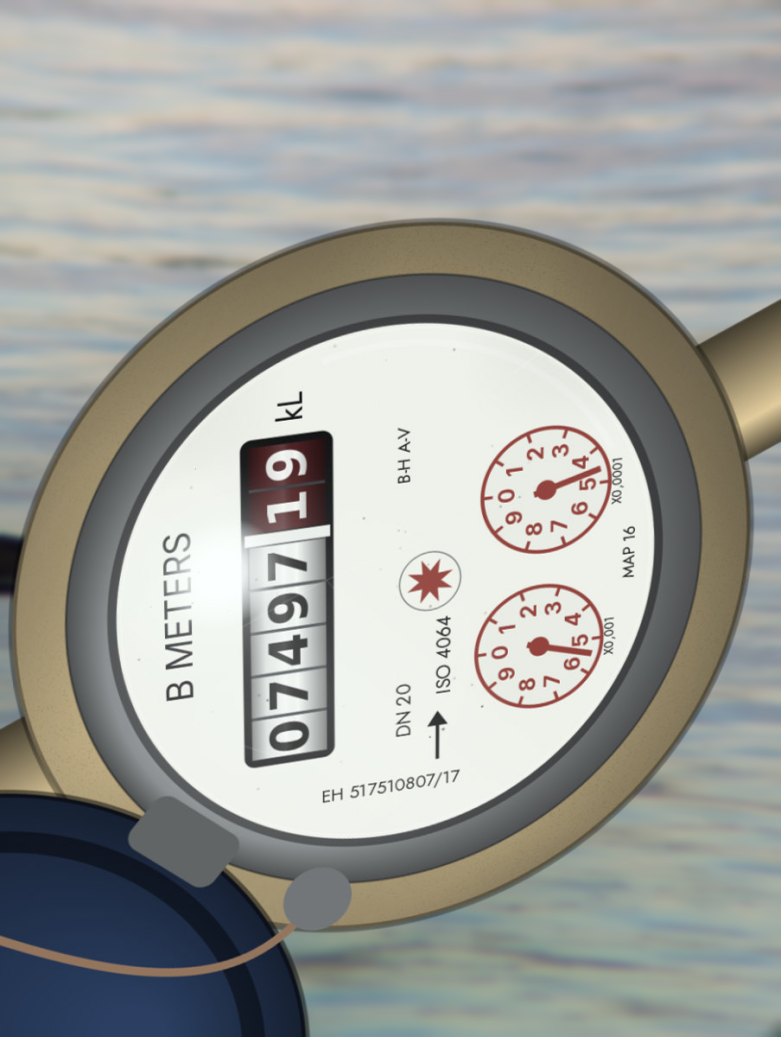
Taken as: 7497.1954,kL
